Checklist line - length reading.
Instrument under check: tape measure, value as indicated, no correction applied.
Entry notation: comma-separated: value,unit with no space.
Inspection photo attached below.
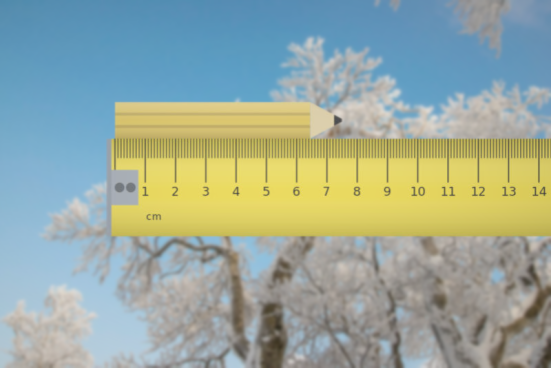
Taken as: 7.5,cm
